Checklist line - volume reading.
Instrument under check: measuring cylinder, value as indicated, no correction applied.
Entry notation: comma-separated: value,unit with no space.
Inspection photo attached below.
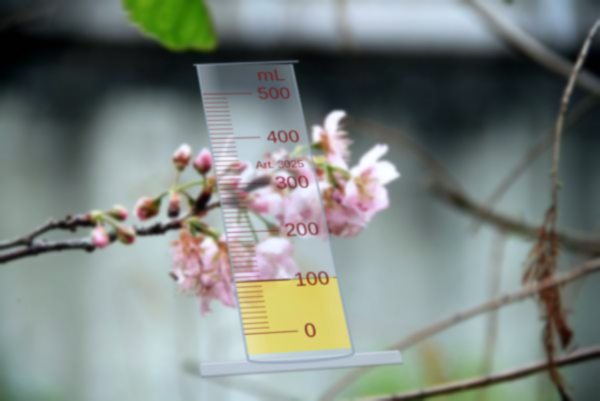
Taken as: 100,mL
